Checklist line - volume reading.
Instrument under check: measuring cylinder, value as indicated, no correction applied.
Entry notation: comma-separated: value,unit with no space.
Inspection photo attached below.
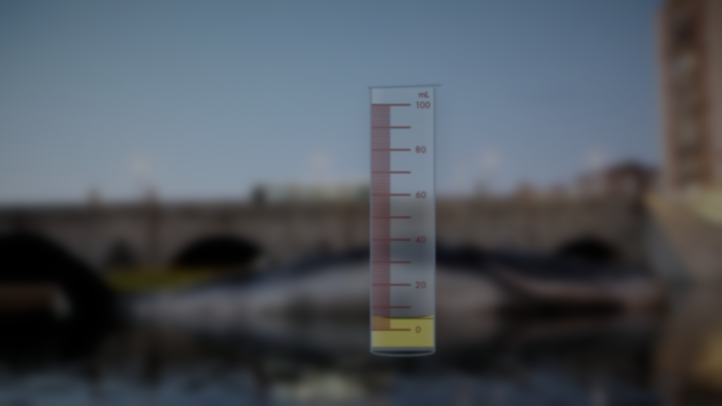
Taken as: 5,mL
